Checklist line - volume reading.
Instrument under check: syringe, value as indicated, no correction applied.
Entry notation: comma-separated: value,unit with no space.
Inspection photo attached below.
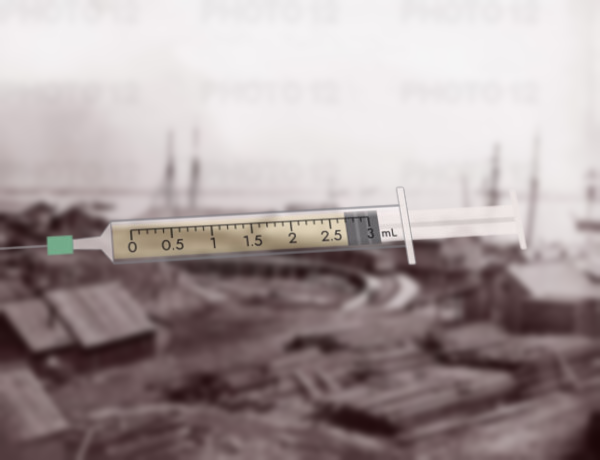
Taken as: 2.7,mL
